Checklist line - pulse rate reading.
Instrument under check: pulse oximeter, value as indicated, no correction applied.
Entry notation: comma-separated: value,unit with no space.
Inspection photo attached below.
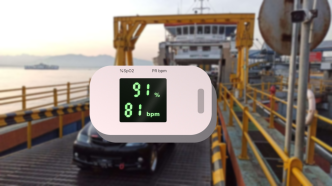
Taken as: 81,bpm
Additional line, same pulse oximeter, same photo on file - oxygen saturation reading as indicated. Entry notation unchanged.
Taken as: 91,%
